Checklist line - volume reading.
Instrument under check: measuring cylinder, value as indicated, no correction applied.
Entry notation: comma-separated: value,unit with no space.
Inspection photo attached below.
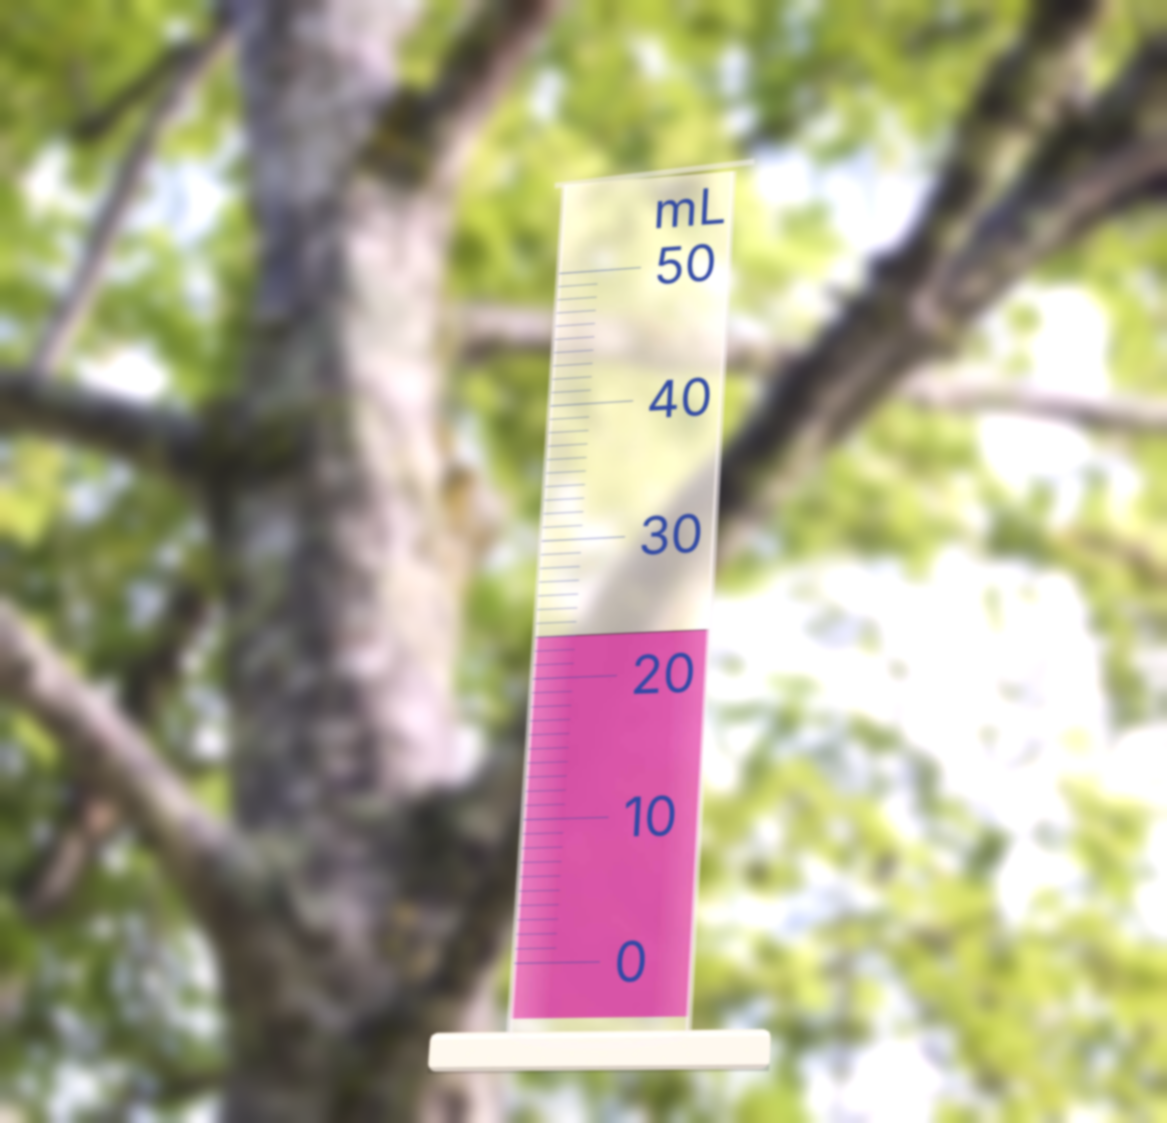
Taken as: 23,mL
